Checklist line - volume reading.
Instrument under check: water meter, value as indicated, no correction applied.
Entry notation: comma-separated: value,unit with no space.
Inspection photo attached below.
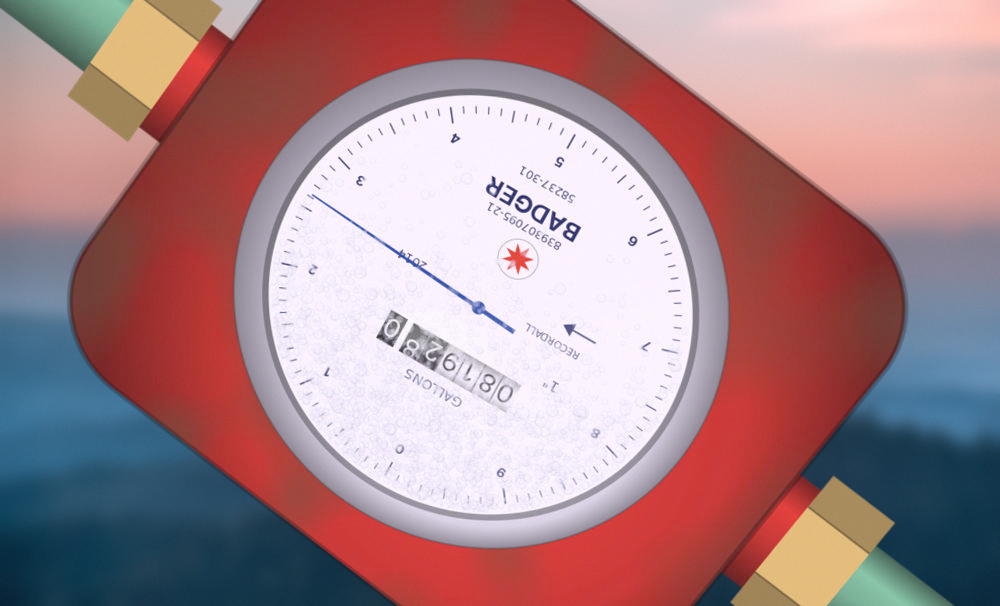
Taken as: 819282.6,gal
